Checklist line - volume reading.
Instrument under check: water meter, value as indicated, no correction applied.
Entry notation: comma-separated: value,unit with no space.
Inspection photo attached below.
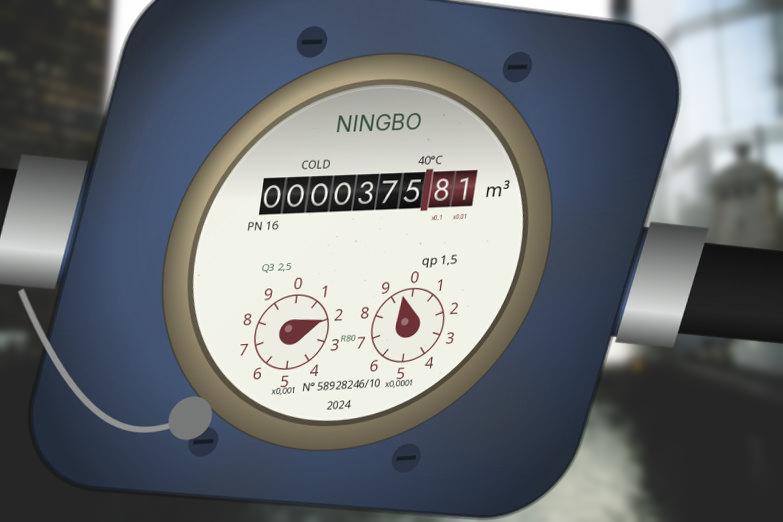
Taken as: 375.8119,m³
